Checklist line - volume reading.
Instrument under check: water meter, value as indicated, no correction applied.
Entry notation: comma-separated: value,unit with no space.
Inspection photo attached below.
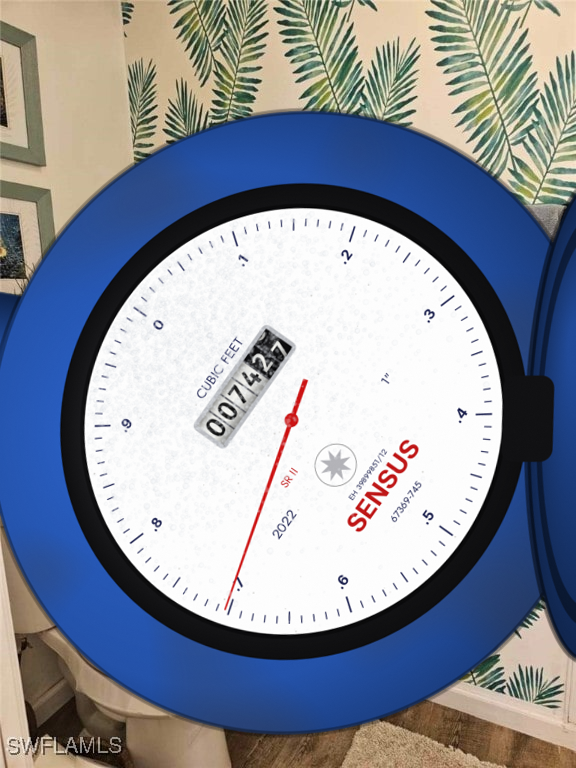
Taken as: 7426.70,ft³
